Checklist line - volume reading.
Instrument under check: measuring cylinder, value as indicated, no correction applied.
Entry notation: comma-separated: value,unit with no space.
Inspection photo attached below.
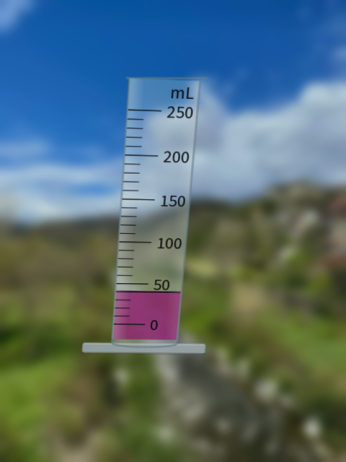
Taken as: 40,mL
